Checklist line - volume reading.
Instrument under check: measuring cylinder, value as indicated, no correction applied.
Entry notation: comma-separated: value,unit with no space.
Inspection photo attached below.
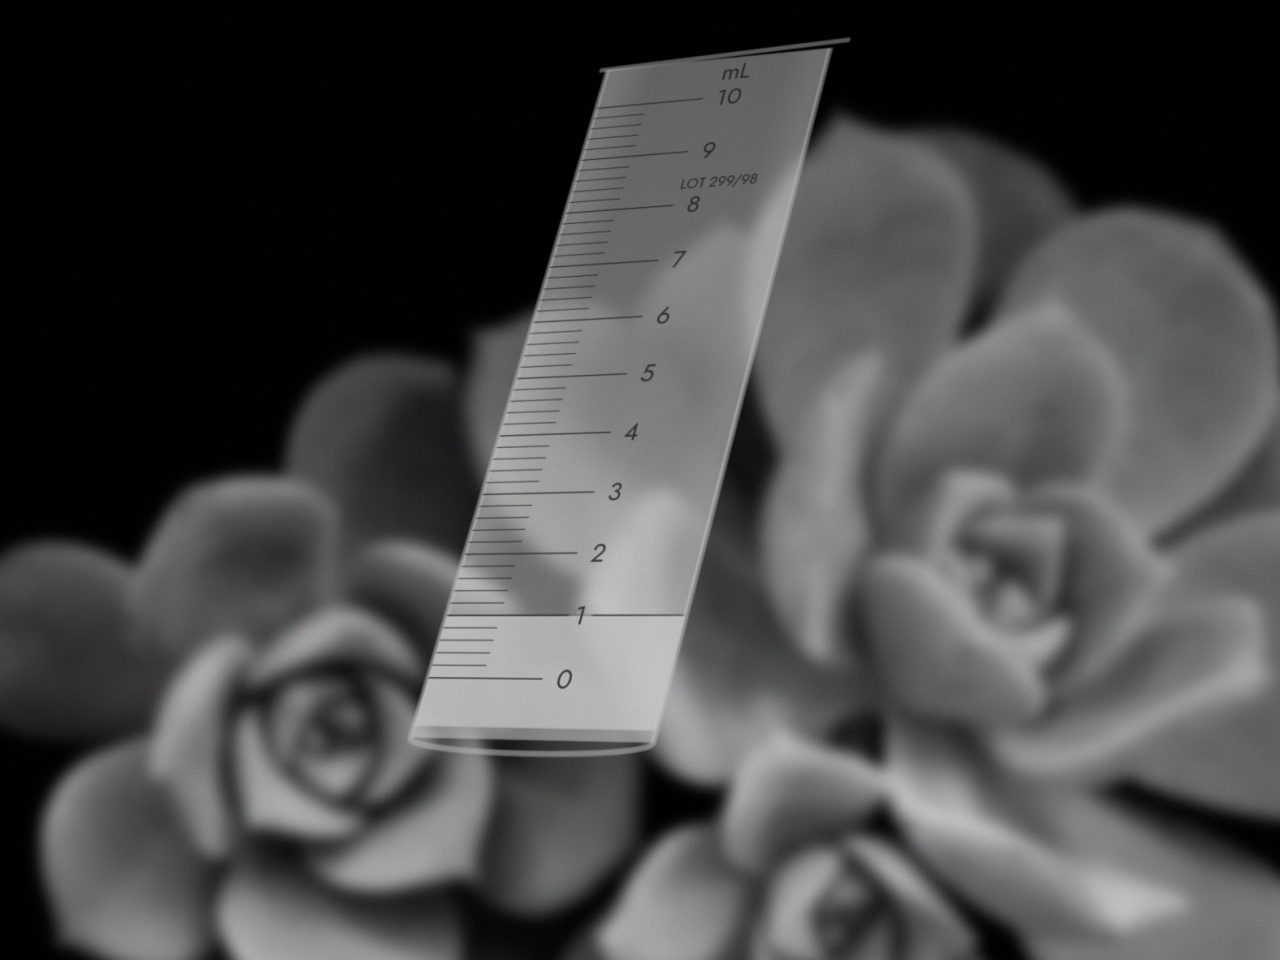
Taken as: 1,mL
